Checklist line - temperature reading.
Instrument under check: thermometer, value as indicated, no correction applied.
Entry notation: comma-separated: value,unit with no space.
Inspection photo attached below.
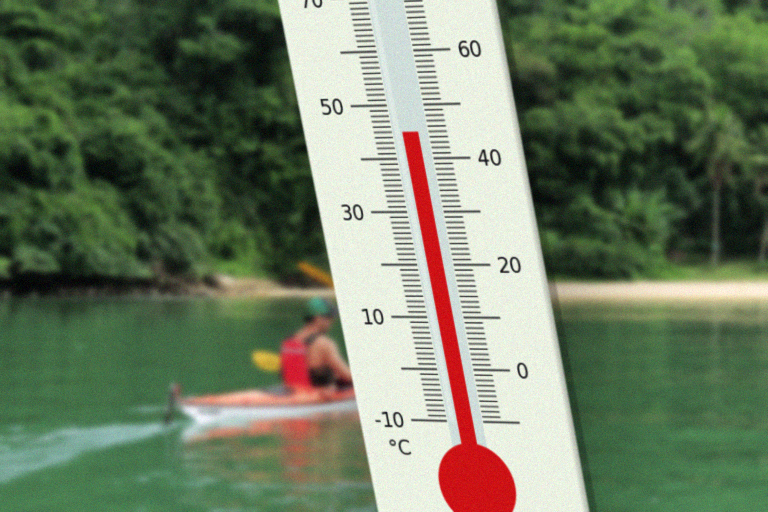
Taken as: 45,°C
